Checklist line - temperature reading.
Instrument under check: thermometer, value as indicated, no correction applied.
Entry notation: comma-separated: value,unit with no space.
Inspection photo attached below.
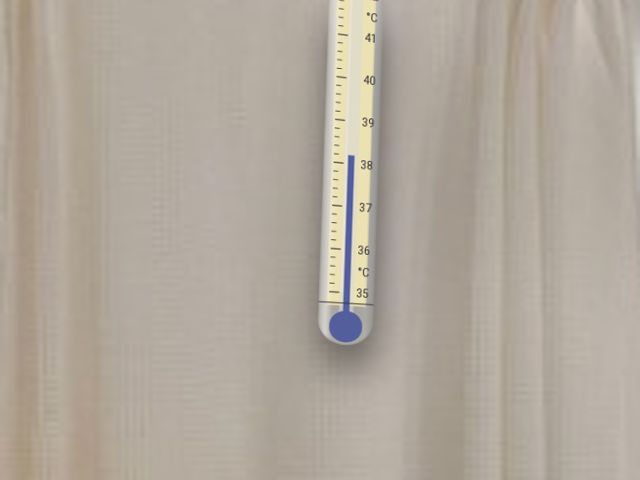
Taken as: 38.2,°C
